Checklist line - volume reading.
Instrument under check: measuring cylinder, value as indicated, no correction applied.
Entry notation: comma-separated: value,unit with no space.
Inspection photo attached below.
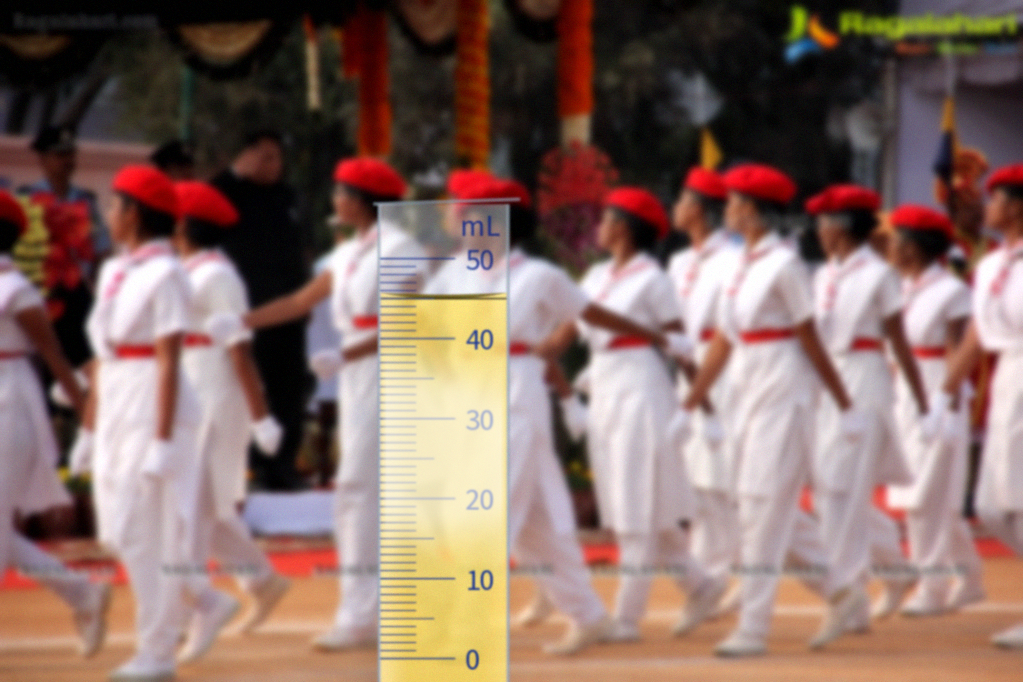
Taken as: 45,mL
